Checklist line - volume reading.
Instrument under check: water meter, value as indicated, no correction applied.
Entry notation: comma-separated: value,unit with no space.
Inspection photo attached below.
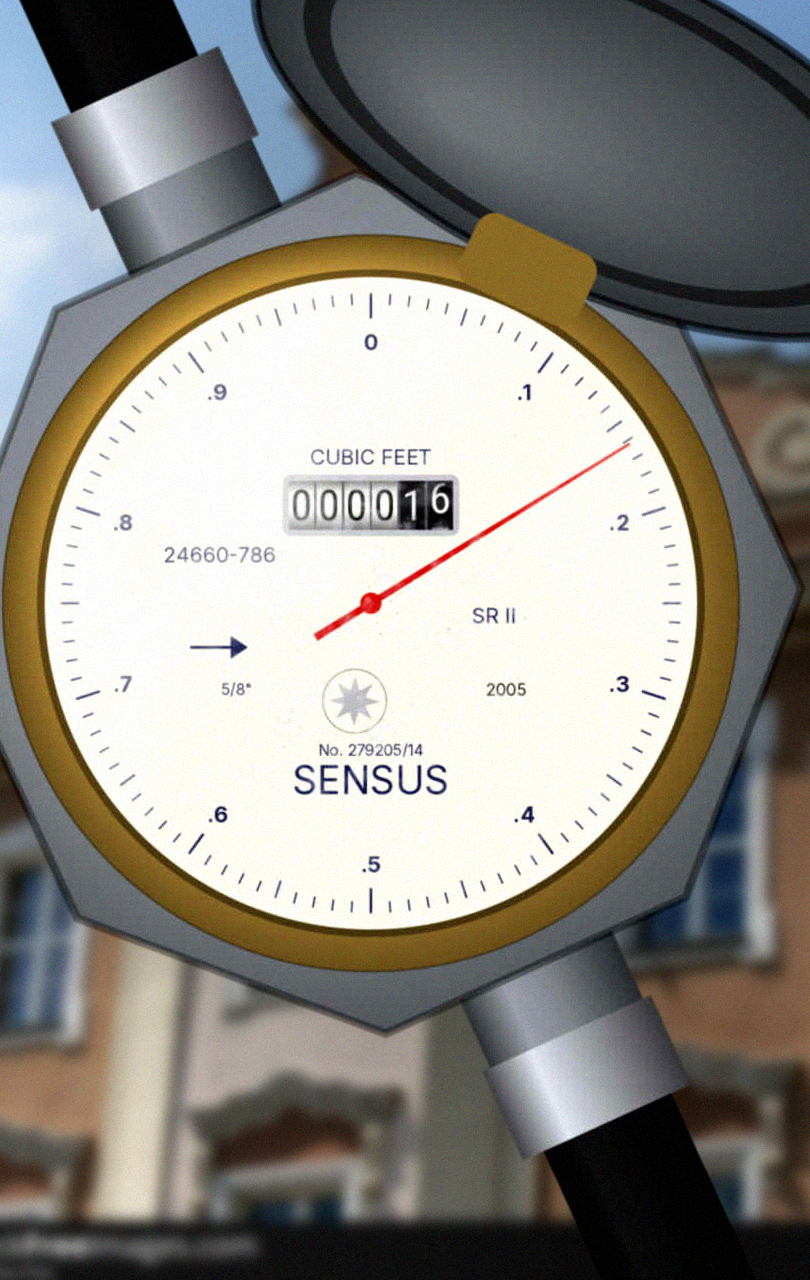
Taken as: 16.16,ft³
